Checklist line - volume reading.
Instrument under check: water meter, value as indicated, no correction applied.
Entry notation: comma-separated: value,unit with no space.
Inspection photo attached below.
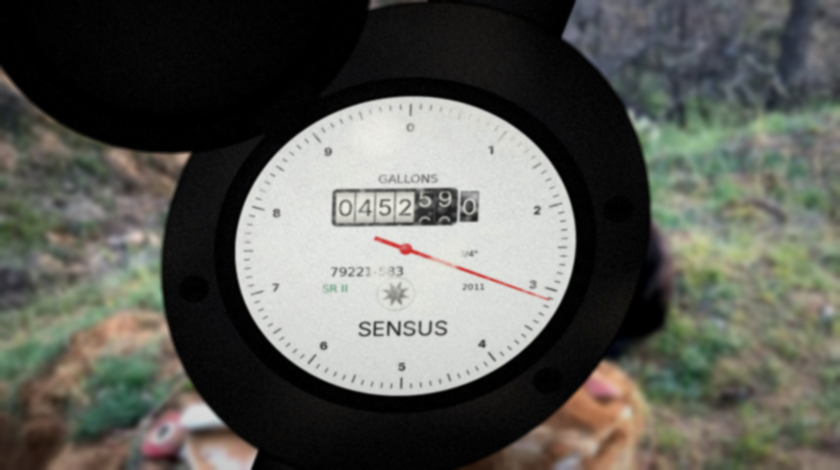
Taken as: 452593.1,gal
